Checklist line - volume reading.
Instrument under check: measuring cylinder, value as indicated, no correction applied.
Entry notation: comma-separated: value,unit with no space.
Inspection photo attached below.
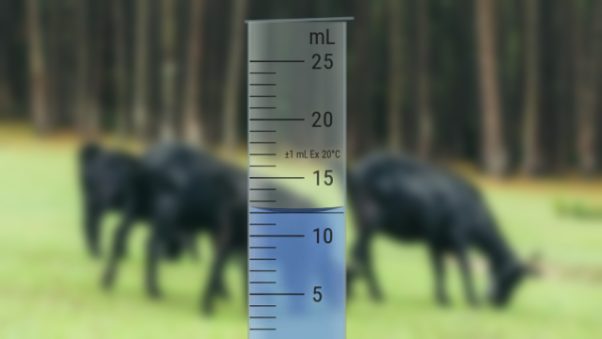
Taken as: 12,mL
